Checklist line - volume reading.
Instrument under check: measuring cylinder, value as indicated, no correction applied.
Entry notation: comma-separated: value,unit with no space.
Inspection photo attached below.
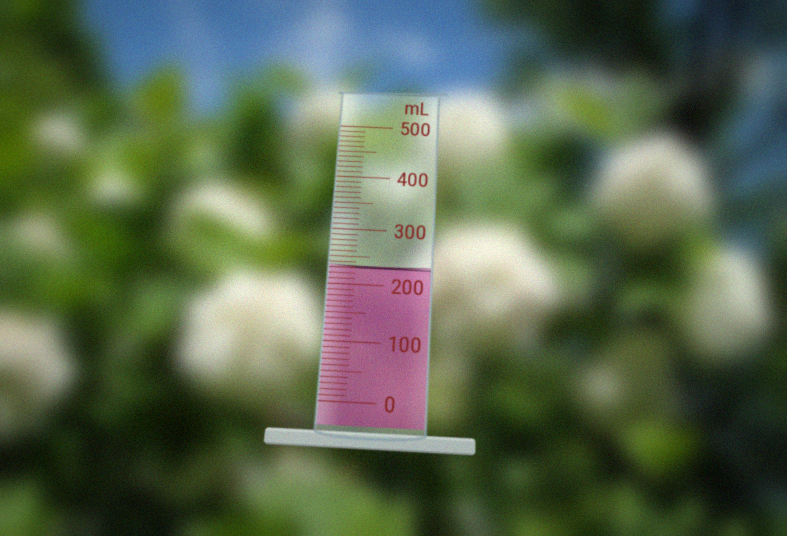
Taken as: 230,mL
